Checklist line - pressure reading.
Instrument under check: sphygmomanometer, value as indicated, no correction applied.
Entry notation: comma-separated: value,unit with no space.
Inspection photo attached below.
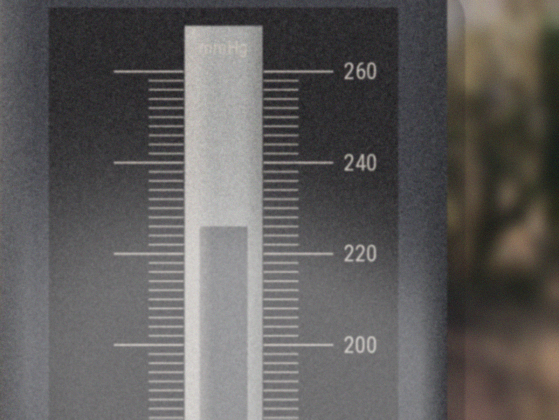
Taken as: 226,mmHg
